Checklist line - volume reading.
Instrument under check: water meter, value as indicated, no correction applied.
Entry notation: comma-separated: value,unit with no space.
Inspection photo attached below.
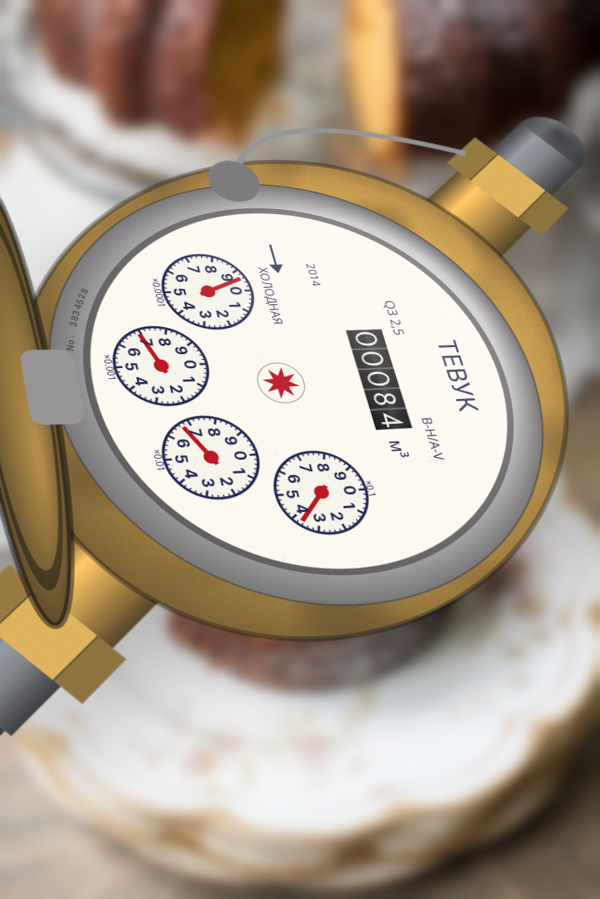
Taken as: 84.3669,m³
